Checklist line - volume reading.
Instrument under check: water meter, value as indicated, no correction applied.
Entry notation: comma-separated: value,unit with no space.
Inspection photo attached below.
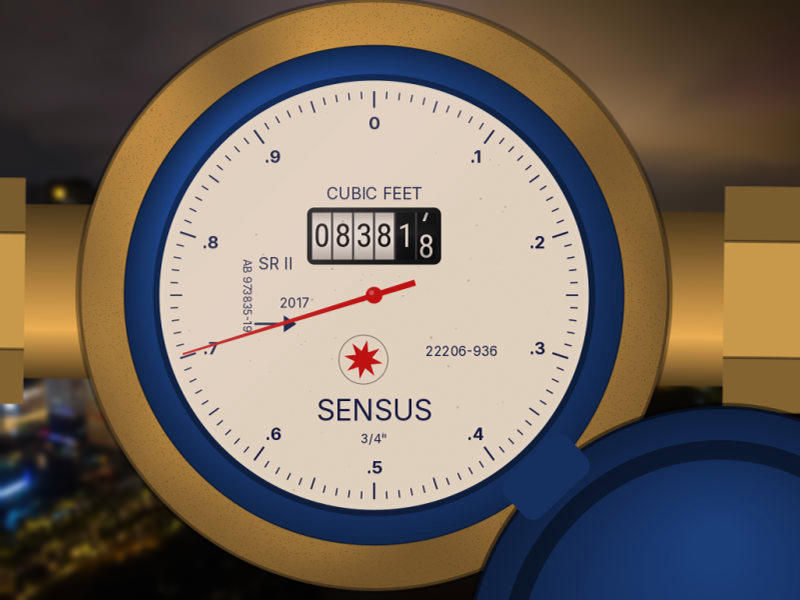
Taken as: 83817.70,ft³
